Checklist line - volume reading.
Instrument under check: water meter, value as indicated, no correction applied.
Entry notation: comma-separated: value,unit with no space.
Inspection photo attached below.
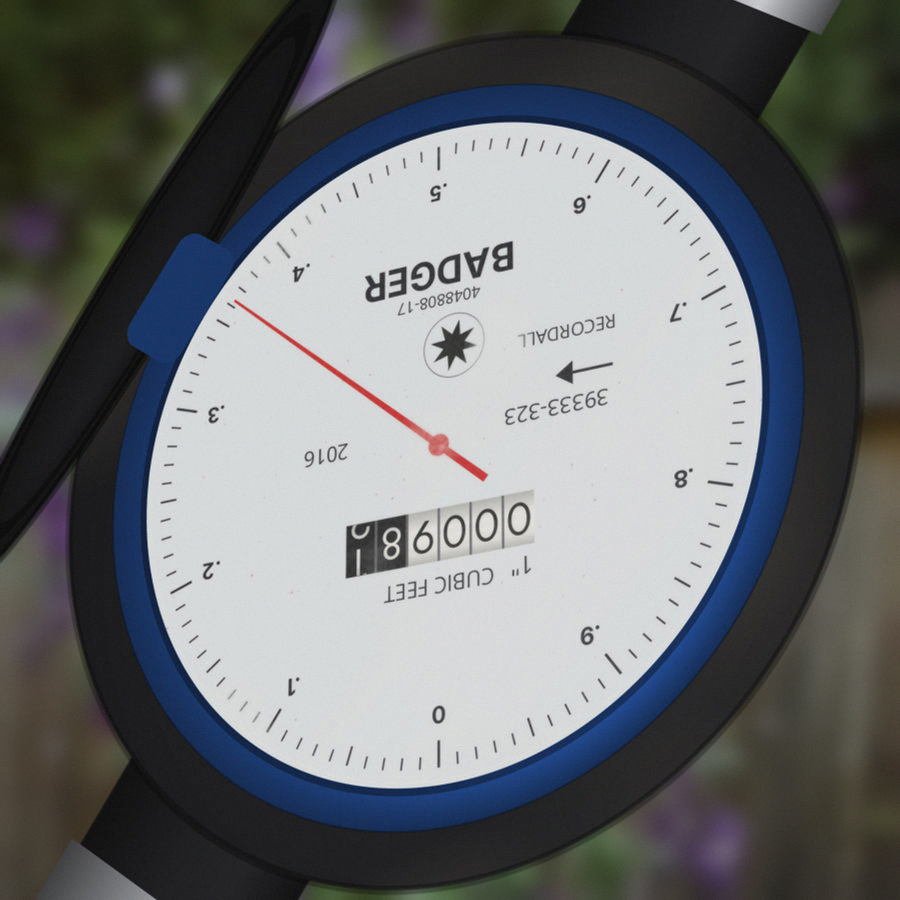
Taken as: 981.36,ft³
